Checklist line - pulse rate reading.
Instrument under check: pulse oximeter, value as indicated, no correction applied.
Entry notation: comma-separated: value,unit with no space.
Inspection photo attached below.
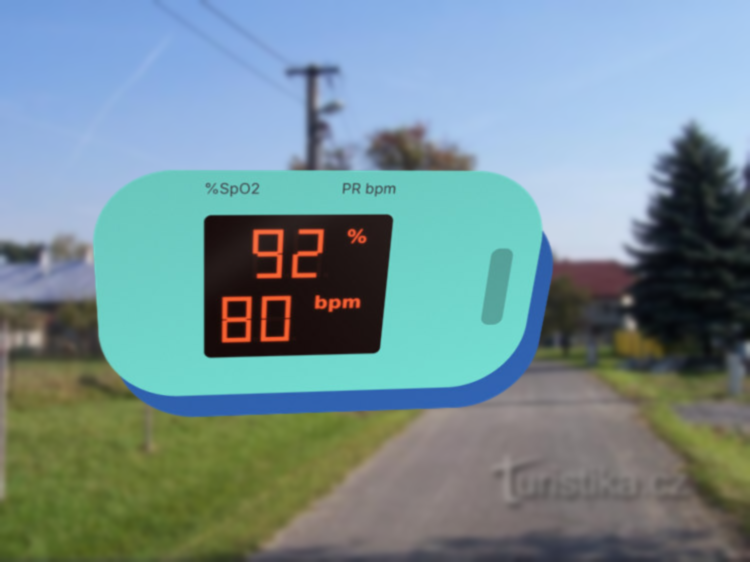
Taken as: 80,bpm
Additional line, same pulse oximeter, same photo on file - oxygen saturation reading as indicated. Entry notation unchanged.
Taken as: 92,%
